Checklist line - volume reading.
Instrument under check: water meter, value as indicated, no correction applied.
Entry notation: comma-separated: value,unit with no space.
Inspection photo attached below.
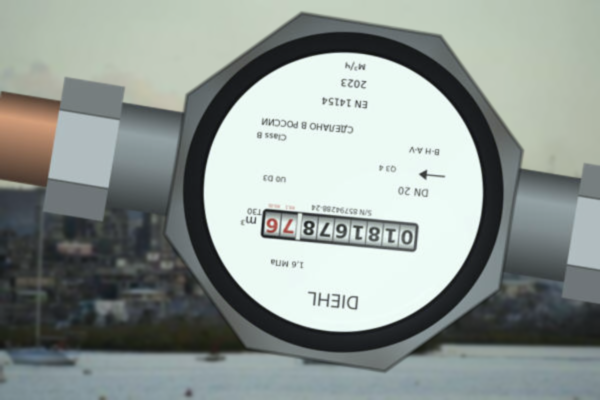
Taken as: 181678.76,m³
